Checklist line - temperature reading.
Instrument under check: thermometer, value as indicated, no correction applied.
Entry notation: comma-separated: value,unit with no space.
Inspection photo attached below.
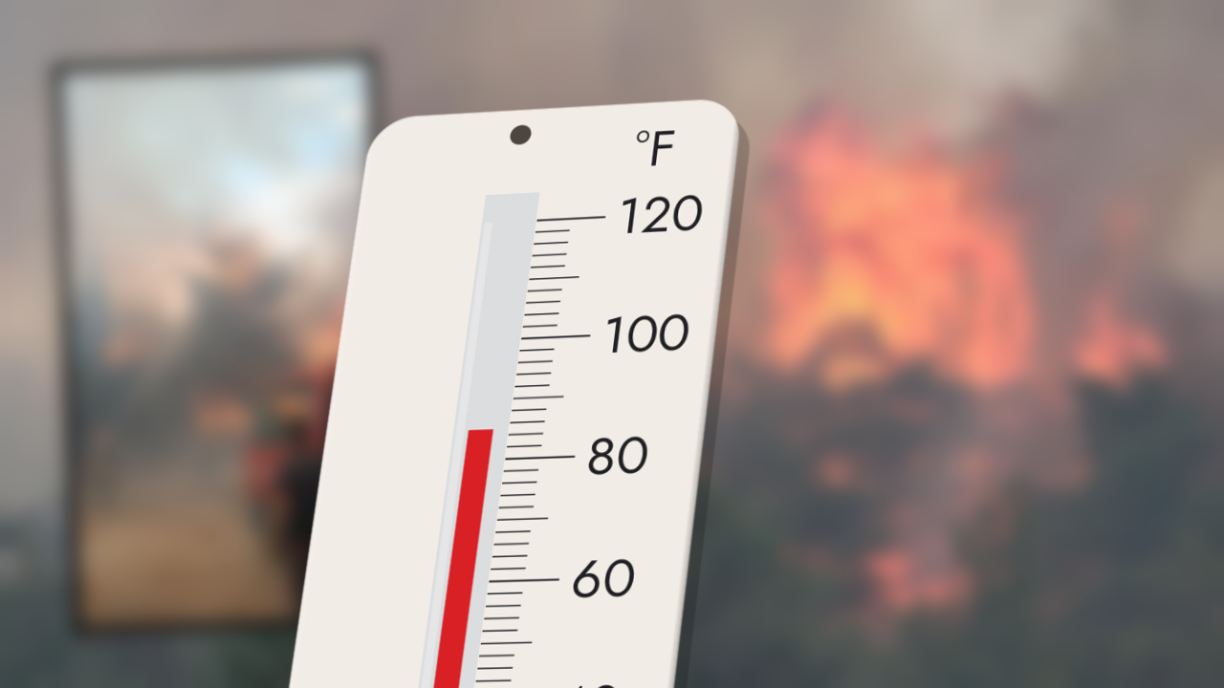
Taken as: 85,°F
